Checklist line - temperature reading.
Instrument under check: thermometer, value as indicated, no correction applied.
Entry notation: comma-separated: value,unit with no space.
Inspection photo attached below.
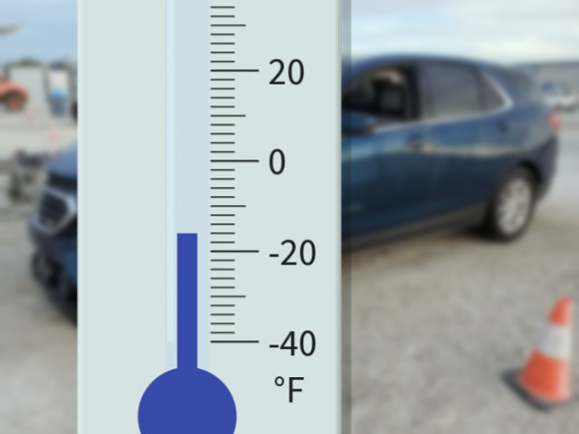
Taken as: -16,°F
